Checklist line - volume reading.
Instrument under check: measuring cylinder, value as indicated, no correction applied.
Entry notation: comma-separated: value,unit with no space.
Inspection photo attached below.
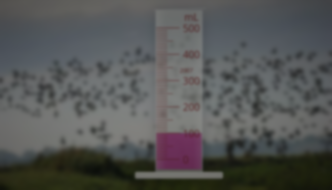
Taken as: 100,mL
